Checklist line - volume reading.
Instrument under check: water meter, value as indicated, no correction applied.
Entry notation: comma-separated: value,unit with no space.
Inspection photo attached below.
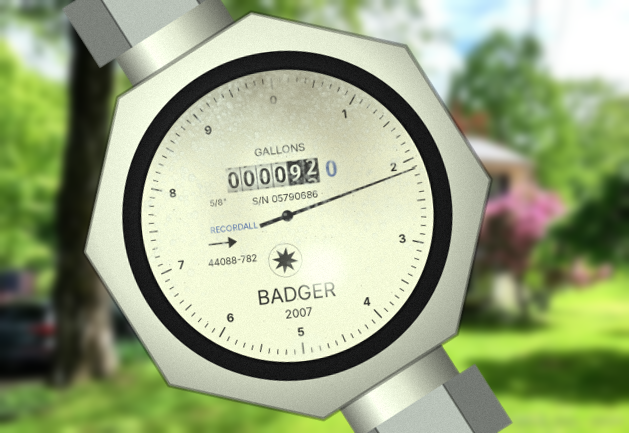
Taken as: 922.1,gal
